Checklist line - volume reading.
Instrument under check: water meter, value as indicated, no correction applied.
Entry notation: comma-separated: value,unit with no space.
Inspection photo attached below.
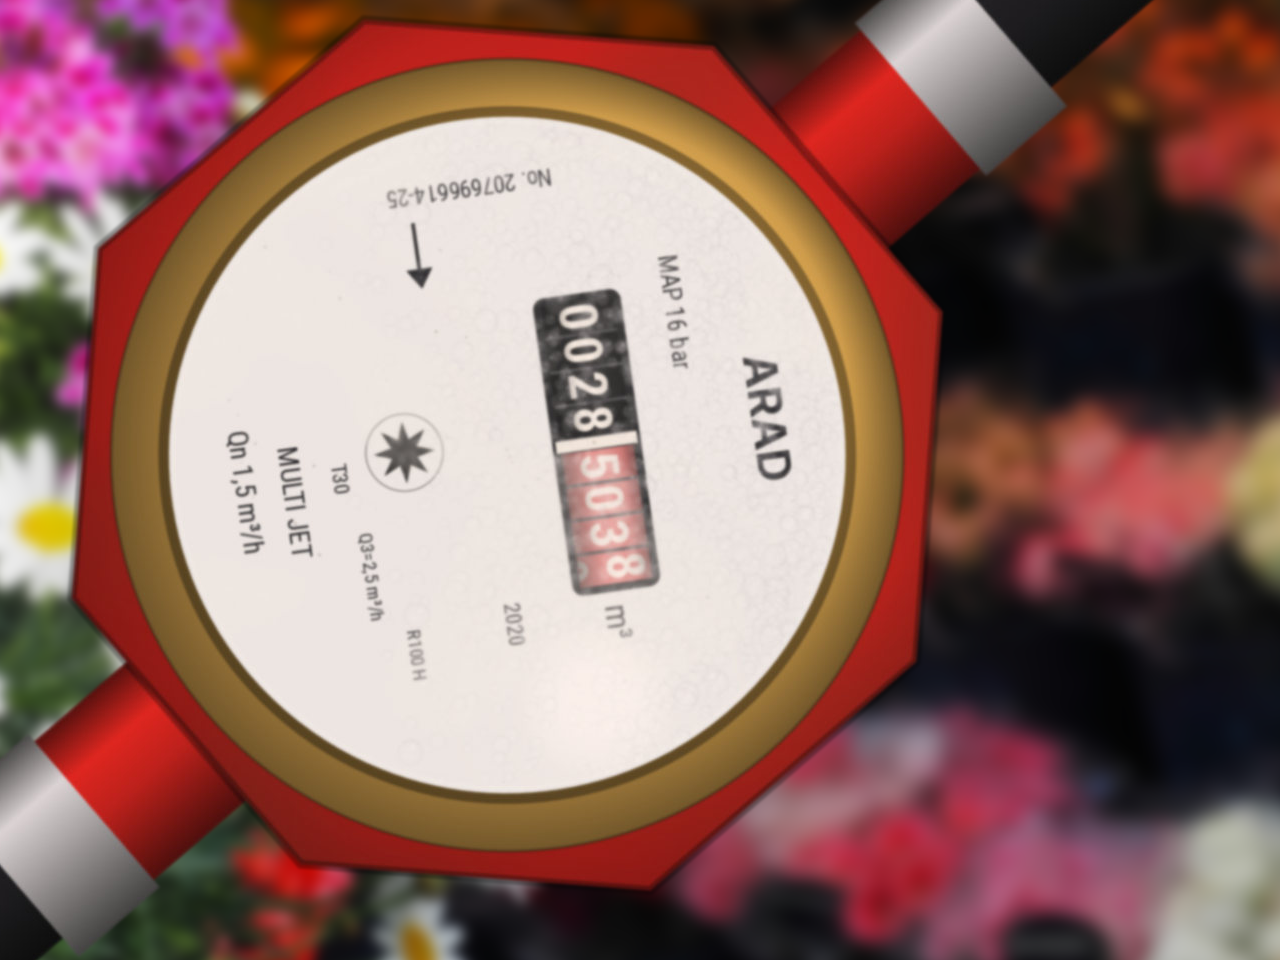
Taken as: 28.5038,m³
